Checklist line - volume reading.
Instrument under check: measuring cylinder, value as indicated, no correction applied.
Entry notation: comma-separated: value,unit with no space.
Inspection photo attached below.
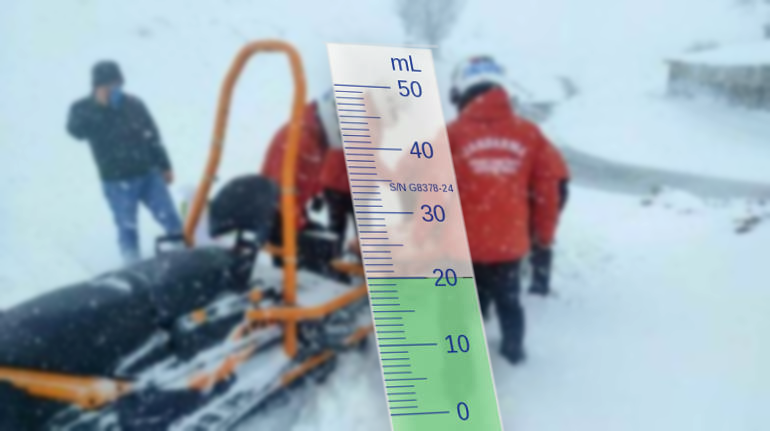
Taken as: 20,mL
